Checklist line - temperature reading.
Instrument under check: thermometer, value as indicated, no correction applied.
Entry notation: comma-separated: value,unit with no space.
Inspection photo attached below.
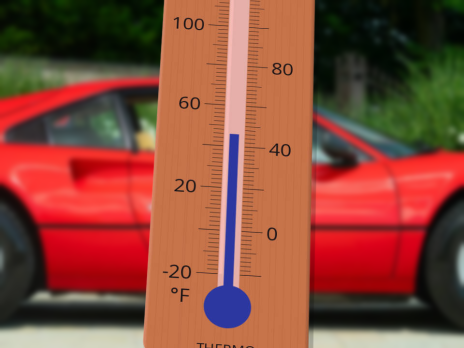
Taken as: 46,°F
